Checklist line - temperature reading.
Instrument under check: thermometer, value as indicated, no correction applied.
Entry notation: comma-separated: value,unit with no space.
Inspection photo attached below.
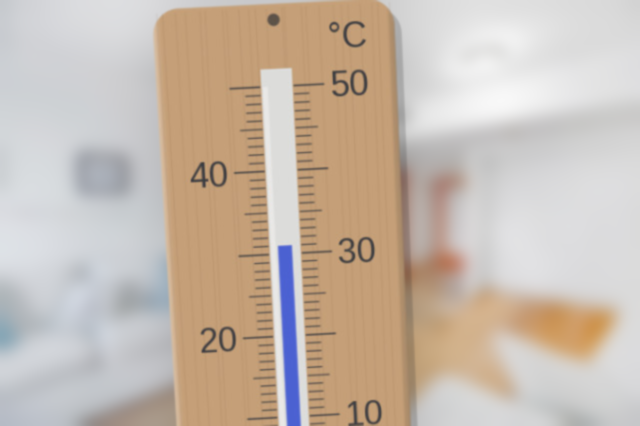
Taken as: 31,°C
